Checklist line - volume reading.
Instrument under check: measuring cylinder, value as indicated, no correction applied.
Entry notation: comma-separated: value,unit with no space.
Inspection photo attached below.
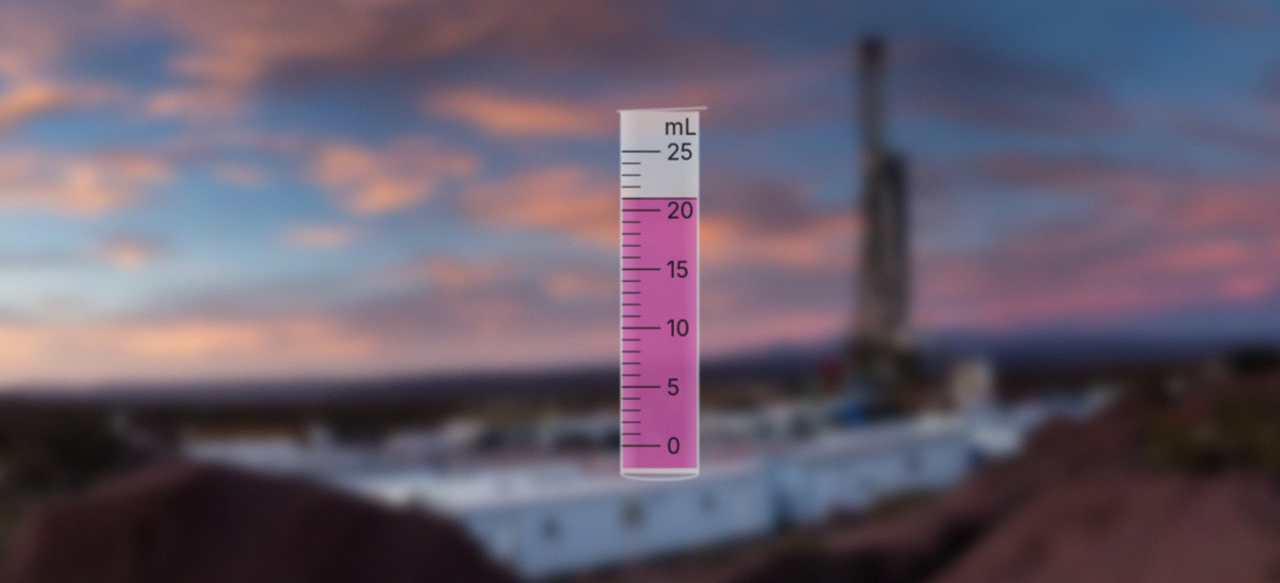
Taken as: 21,mL
